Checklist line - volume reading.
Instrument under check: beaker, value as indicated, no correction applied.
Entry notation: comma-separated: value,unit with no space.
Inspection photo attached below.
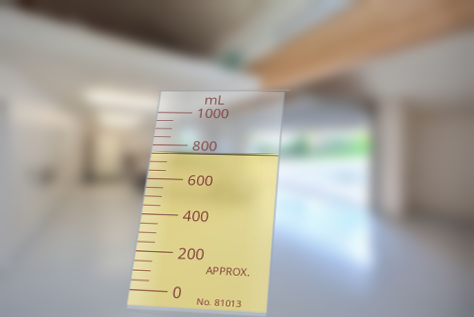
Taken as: 750,mL
